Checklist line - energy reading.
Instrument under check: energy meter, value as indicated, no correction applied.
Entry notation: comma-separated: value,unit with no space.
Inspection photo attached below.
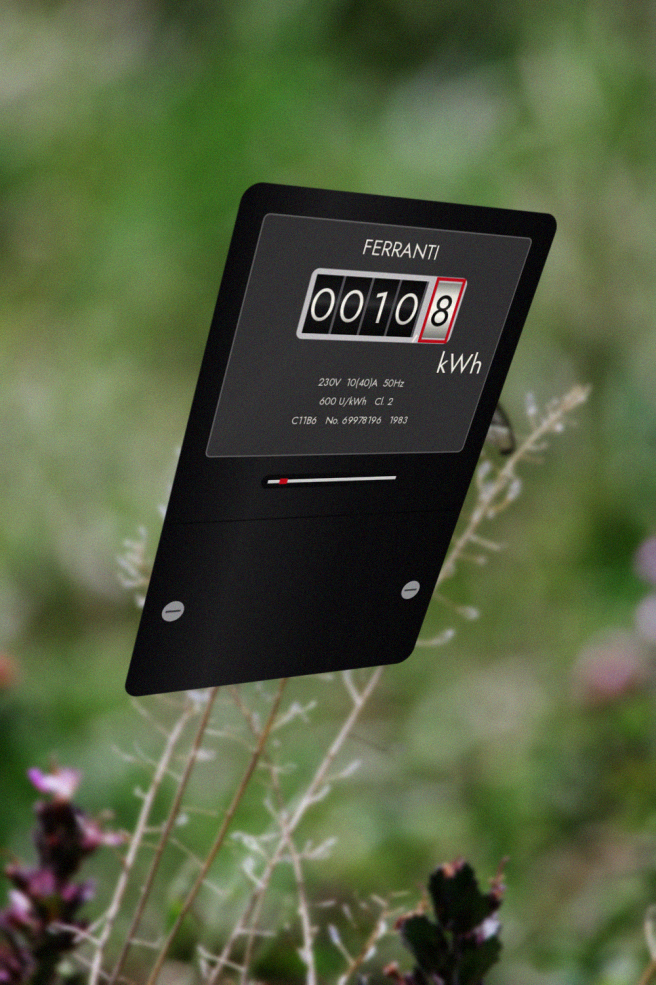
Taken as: 10.8,kWh
